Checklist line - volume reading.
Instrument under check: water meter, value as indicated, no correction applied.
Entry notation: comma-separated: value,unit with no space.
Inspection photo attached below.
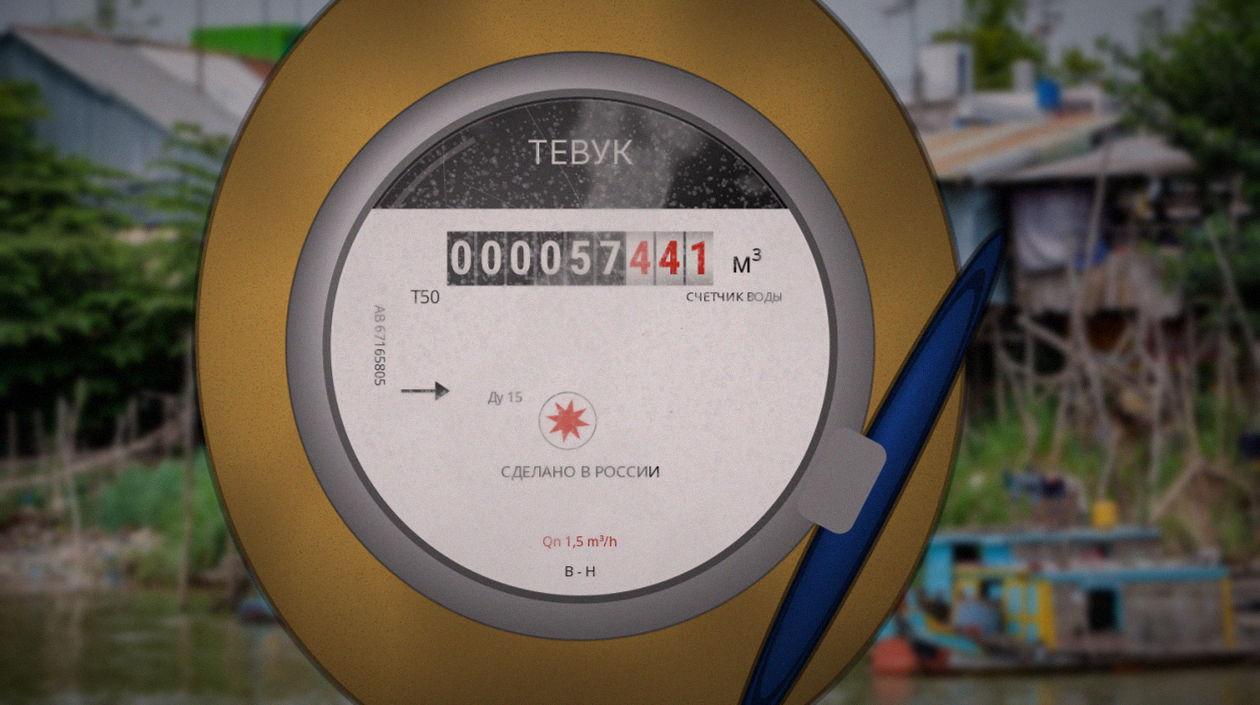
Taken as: 57.441,m³
